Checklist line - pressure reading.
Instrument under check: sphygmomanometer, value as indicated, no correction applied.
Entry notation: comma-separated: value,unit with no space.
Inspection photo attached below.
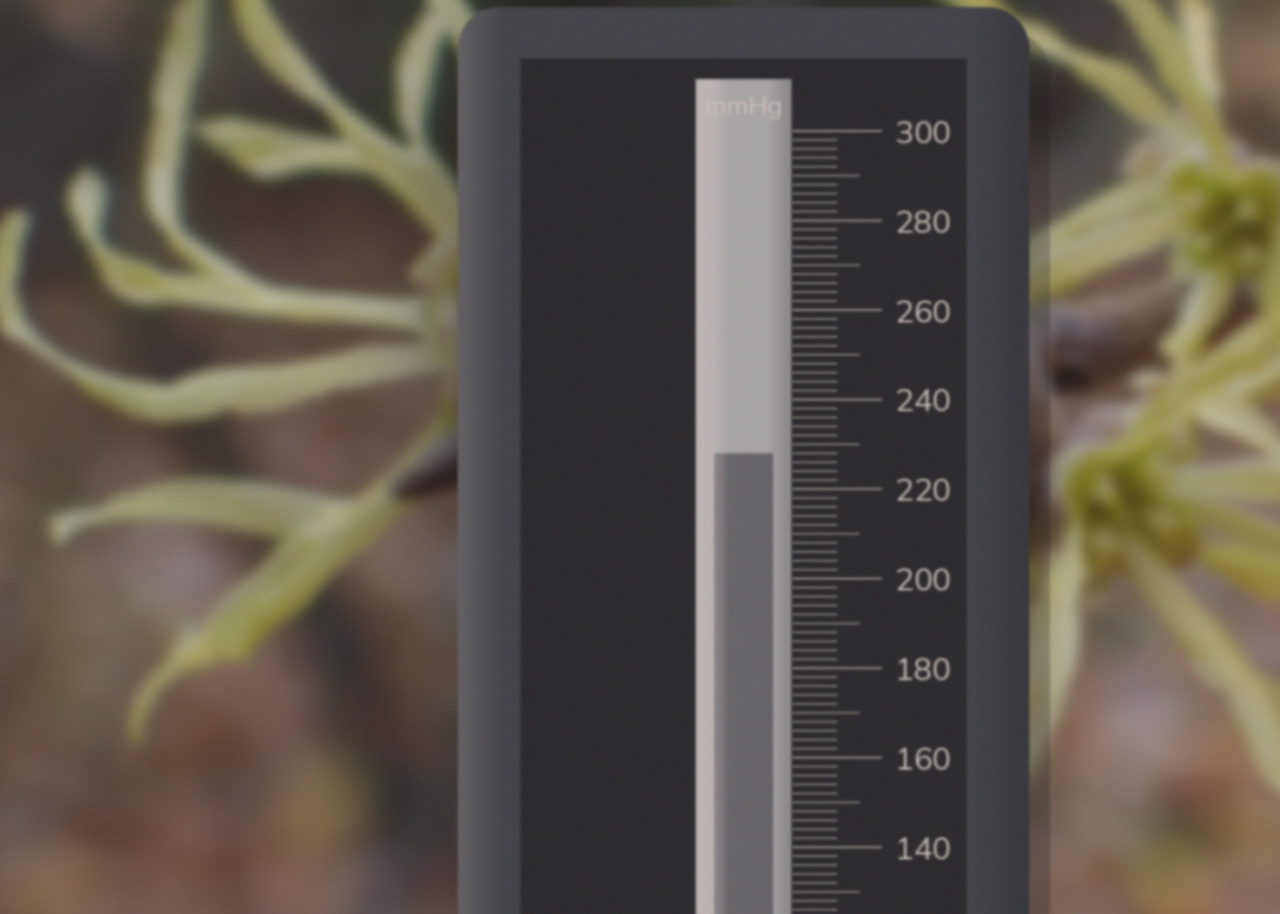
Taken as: 228,mmHg
